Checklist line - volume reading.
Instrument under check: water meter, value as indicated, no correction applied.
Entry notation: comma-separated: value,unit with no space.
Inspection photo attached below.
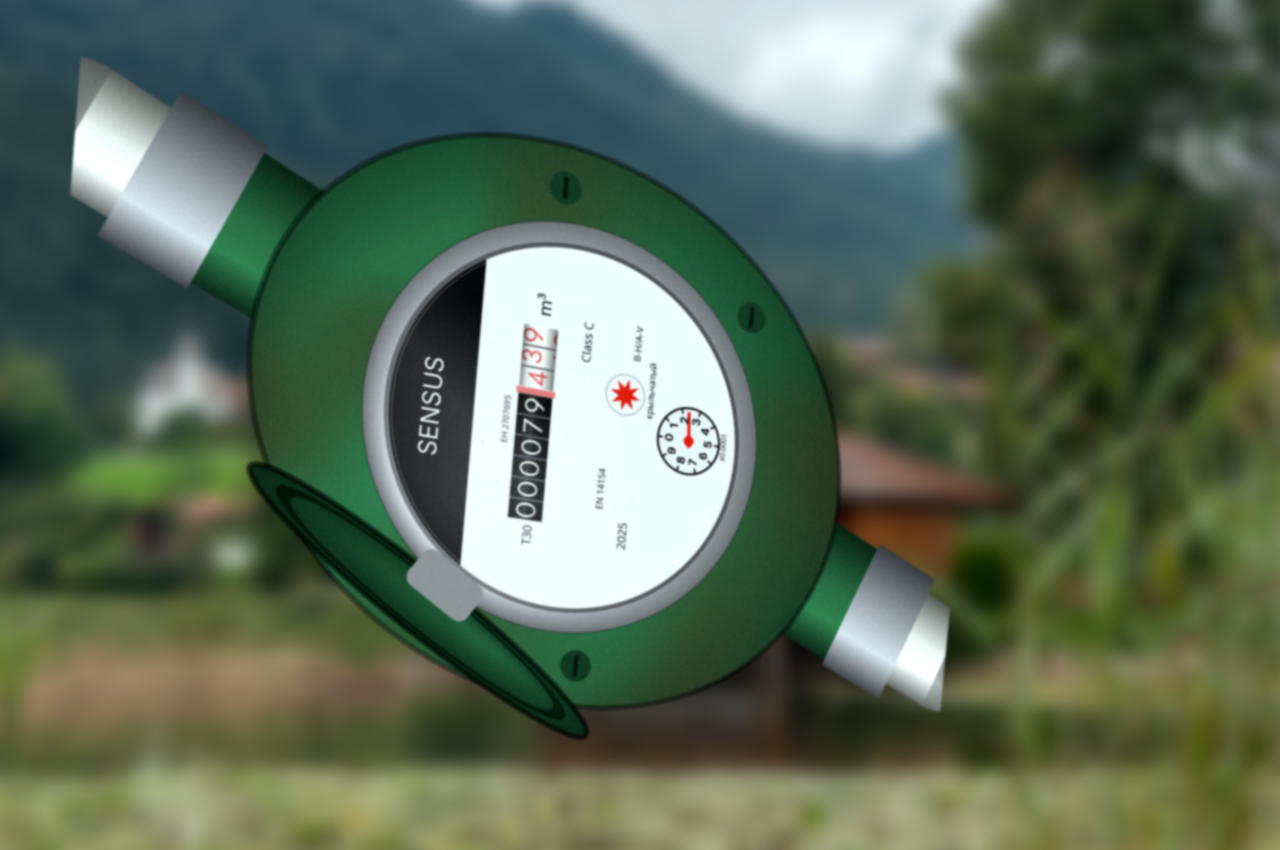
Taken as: 79.4392,m³
